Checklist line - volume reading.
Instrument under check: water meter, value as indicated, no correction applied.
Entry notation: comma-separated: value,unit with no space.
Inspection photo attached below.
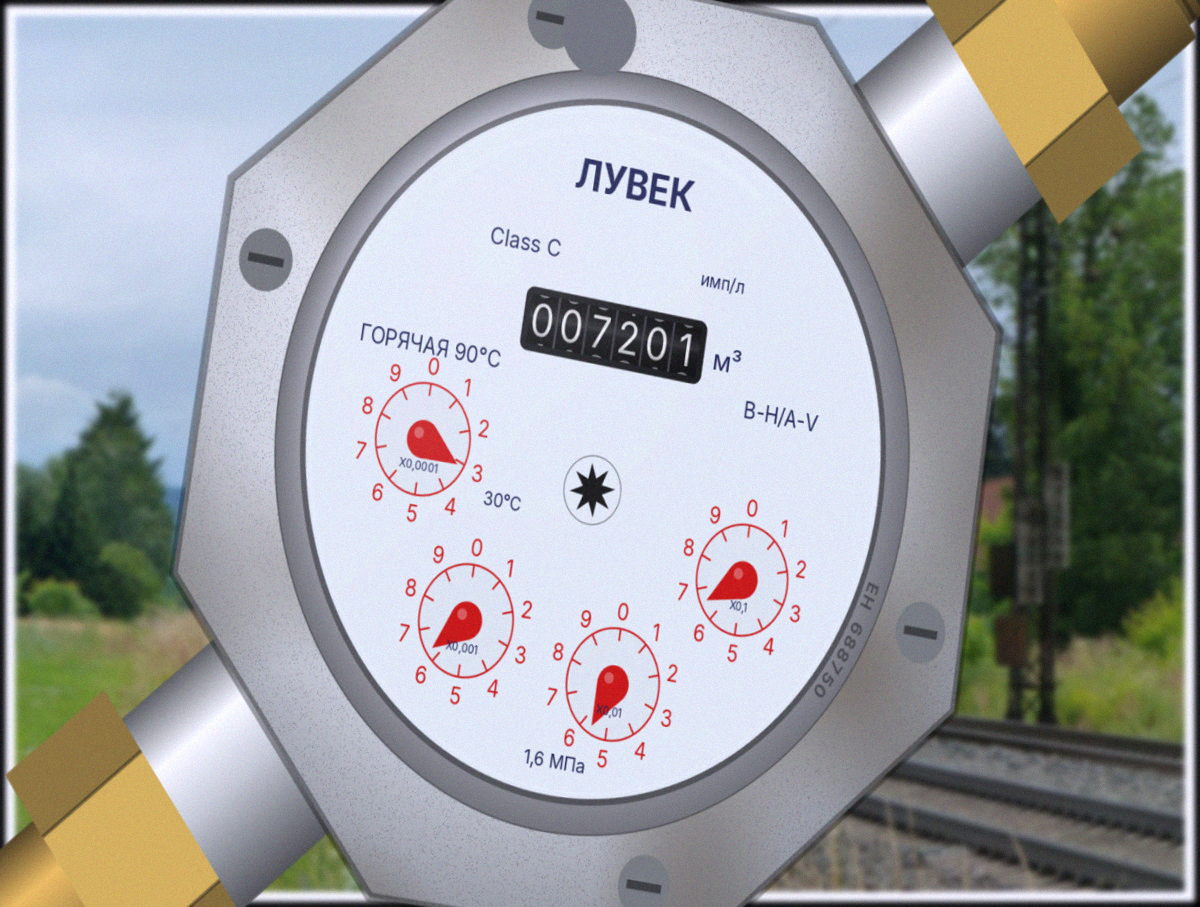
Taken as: 7201.6563,m³
